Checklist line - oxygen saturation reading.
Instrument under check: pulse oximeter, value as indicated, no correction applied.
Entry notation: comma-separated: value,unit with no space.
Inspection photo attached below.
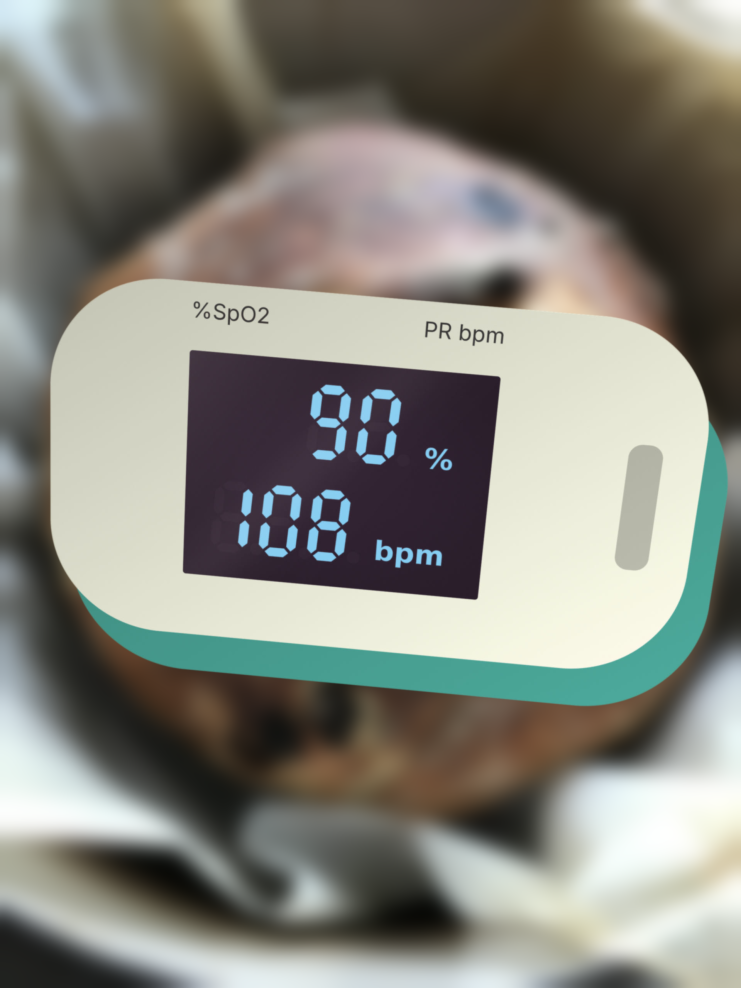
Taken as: 90,%
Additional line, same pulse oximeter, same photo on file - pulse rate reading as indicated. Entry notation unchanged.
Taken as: 108,bpm
